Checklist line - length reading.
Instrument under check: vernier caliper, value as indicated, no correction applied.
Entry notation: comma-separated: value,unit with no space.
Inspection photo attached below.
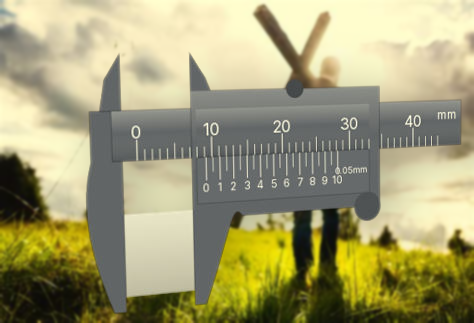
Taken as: 9.2,mm
